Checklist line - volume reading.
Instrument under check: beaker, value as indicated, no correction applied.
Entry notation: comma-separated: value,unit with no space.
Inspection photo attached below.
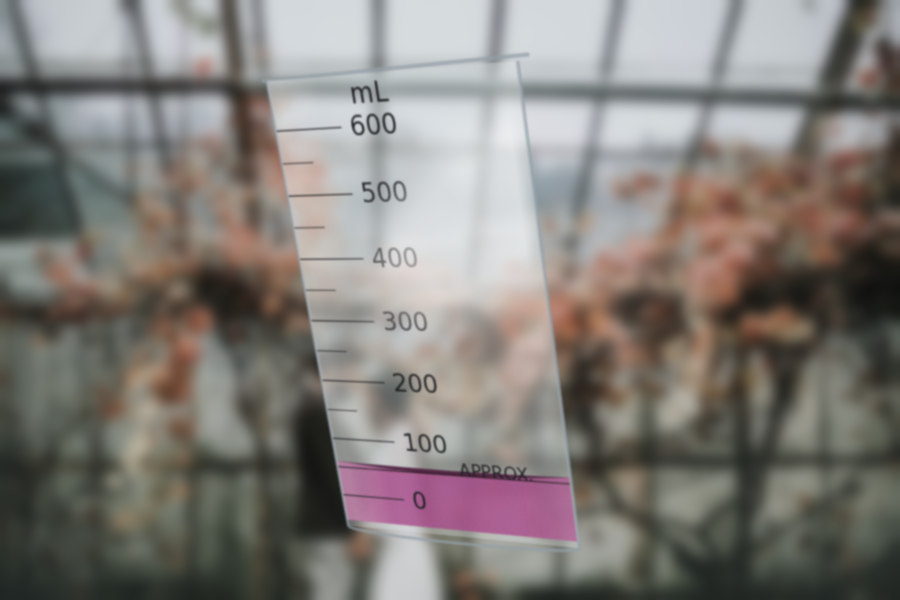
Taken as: 50,mL
